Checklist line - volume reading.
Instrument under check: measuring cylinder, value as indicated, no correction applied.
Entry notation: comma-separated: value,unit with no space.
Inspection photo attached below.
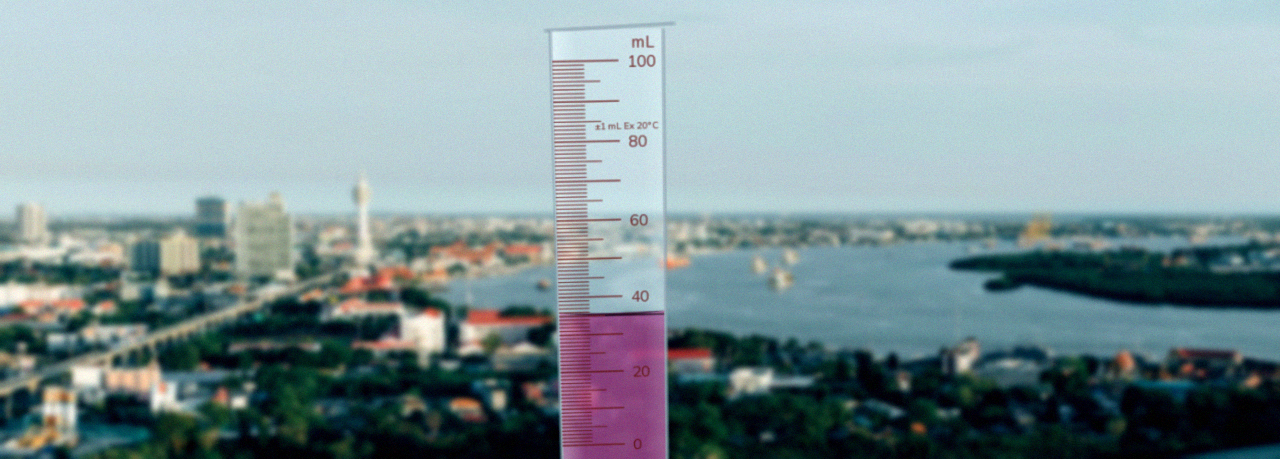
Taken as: 35,mL
